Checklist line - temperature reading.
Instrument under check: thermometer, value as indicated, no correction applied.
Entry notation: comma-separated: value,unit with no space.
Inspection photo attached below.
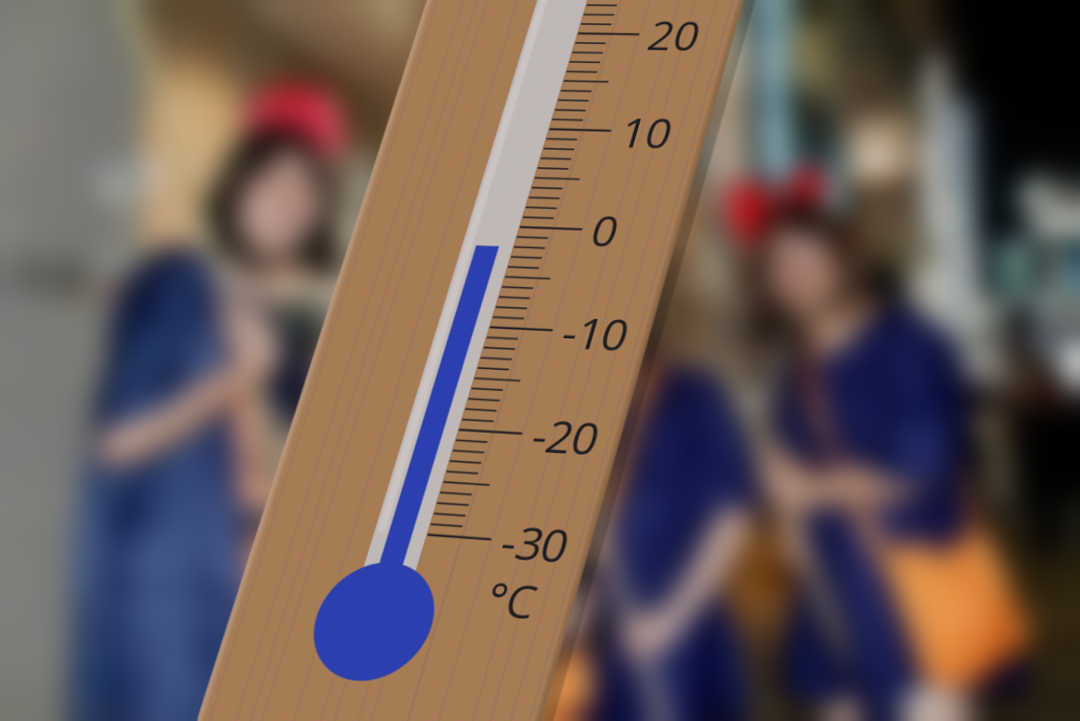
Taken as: -2,°C
